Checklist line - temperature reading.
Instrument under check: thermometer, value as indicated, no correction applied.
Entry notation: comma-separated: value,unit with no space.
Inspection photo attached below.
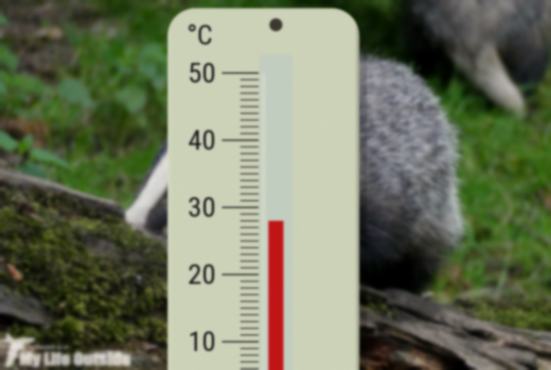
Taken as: 28,°C
